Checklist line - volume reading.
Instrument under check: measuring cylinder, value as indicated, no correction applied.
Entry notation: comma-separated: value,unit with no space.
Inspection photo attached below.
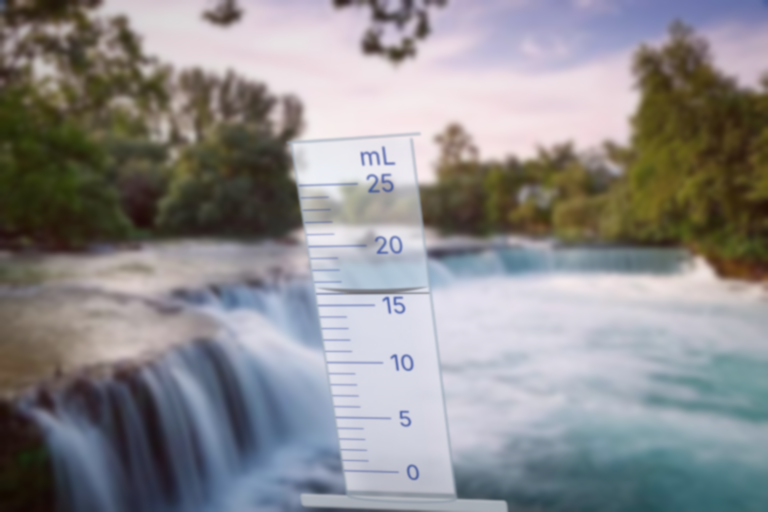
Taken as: 16,mL
